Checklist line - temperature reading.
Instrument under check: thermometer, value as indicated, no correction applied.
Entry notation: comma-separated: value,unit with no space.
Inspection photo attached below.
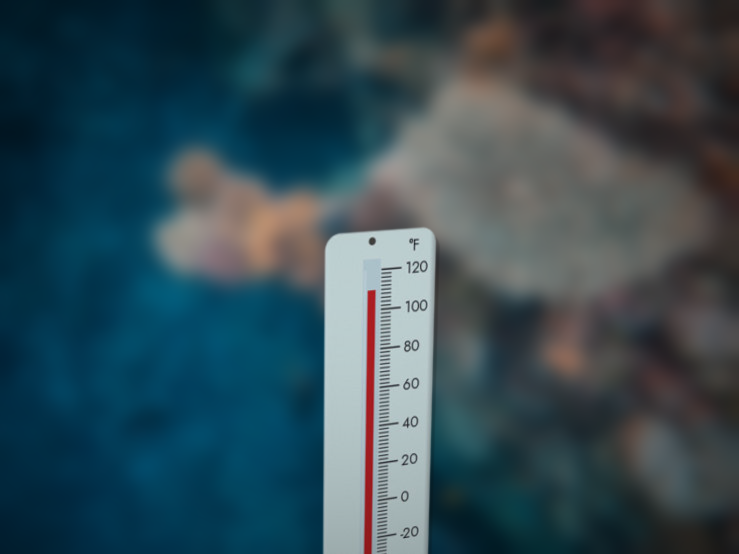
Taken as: 110,°F
